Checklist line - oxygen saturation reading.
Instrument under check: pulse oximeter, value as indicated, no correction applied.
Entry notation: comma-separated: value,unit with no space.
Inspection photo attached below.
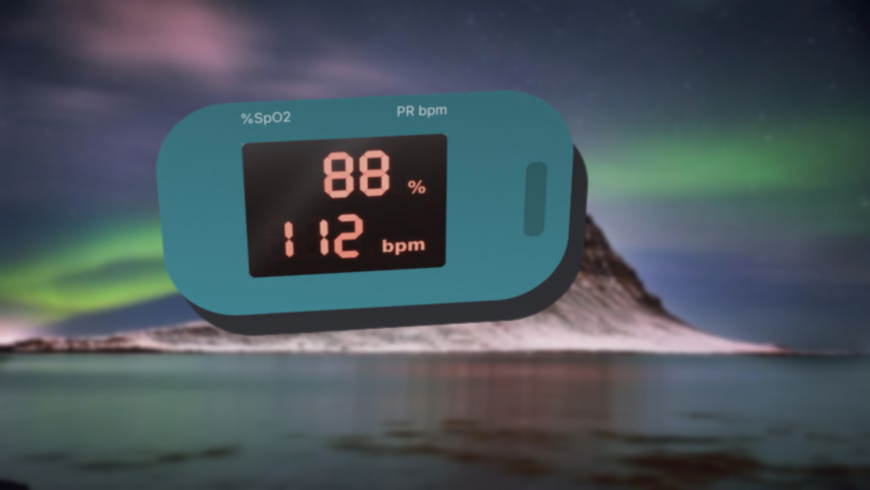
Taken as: 88,%
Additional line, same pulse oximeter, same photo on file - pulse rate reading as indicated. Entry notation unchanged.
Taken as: 112,bpm
